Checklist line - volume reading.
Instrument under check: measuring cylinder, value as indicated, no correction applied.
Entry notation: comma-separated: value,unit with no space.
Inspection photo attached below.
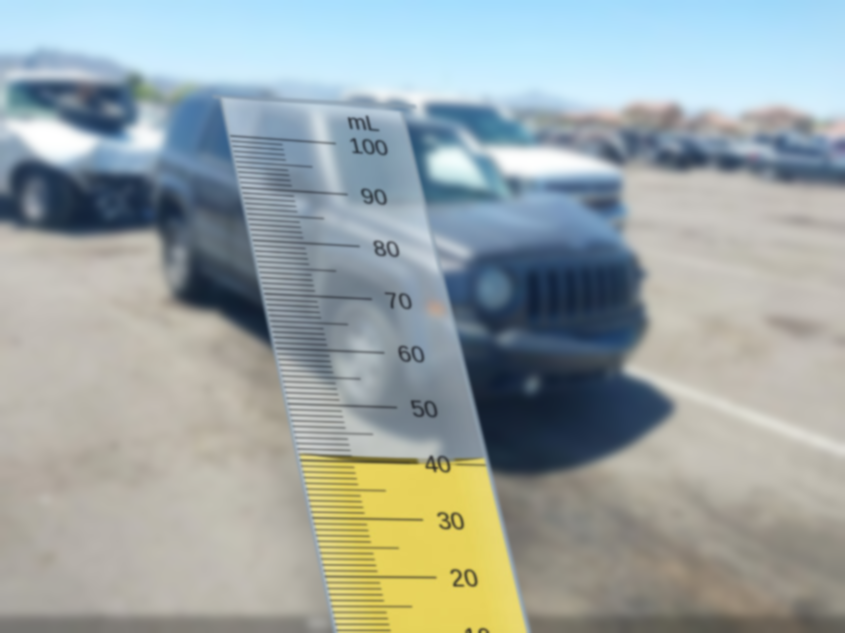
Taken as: 40,mL
